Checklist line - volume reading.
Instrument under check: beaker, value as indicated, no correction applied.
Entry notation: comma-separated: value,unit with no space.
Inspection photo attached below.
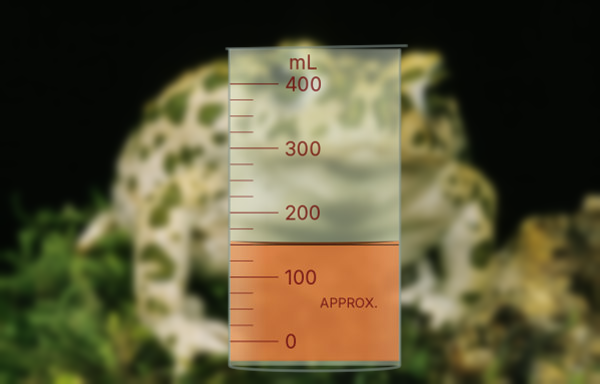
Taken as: 150,mL
